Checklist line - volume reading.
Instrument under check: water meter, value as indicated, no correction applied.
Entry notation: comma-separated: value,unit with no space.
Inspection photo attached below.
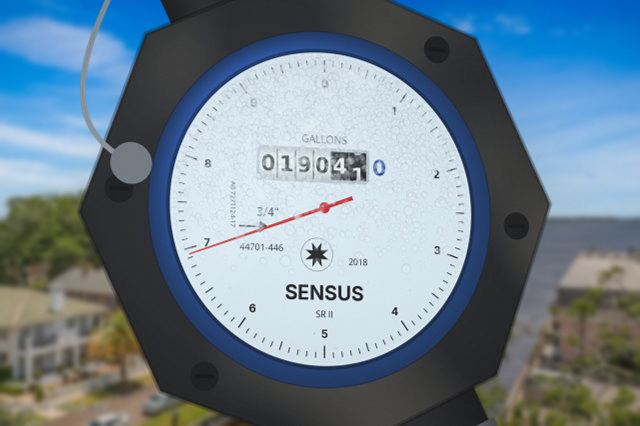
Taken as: 190406.9,gal
